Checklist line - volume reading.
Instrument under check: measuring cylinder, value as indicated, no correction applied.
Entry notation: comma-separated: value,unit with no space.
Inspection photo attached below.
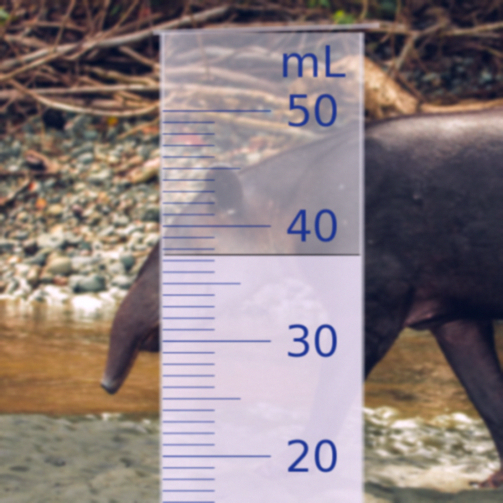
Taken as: 37.5,mL
